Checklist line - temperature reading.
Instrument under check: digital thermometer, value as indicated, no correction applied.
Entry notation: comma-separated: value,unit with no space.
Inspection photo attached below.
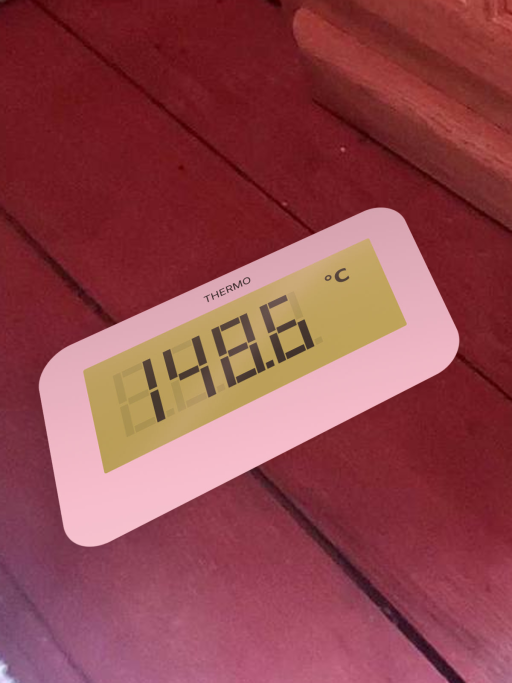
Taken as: 148.6,°C
